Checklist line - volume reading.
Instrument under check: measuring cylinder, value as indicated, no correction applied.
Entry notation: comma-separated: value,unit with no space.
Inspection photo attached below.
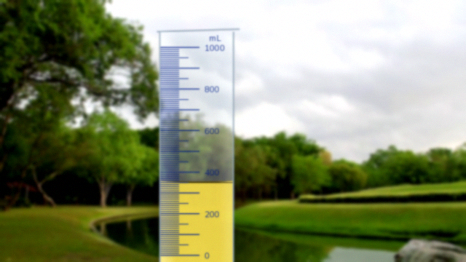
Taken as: 350,mL
